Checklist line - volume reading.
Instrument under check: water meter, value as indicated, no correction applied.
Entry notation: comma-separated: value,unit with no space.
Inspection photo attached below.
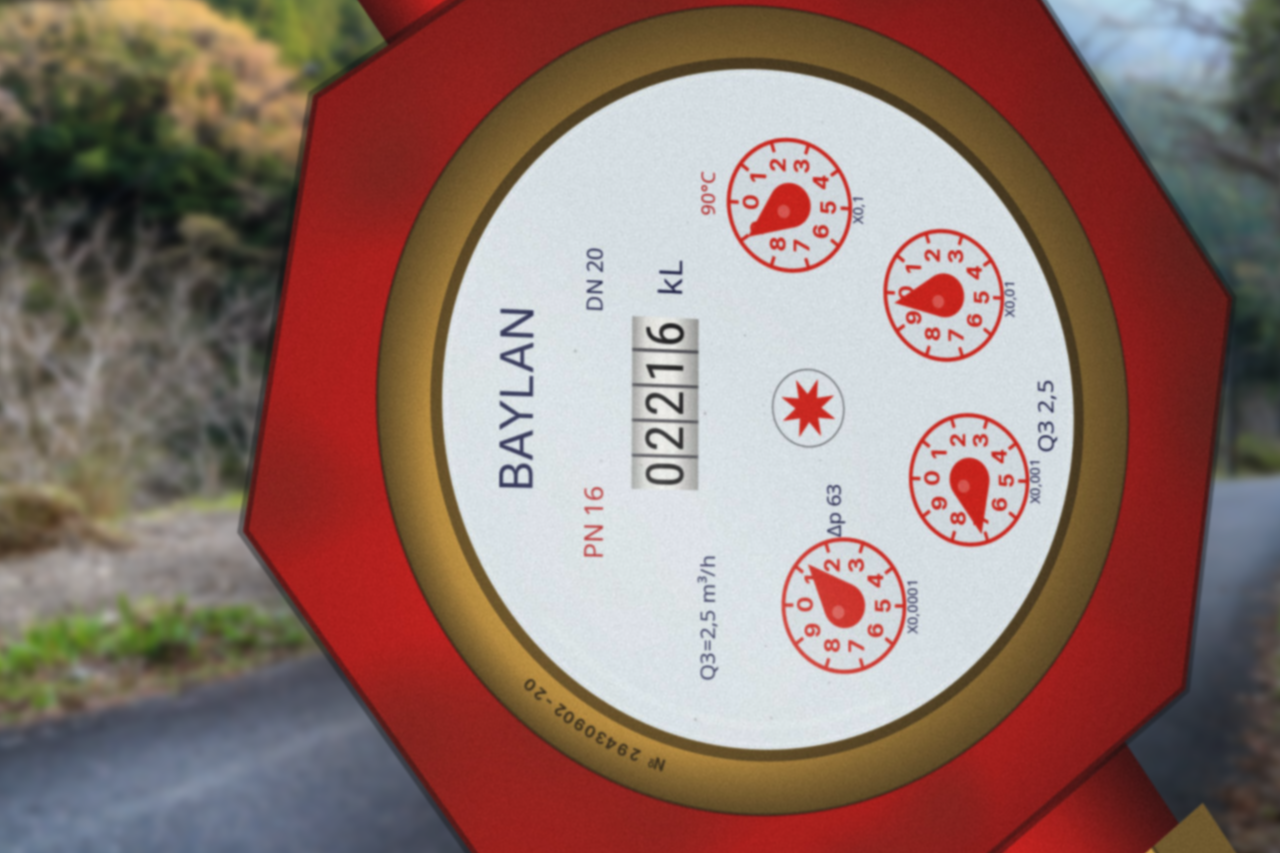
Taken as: 2216.8971,kL
